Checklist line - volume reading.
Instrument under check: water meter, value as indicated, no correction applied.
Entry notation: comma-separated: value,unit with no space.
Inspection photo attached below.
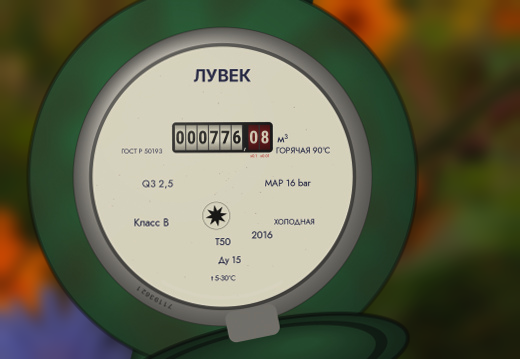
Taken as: 776.08,m³
